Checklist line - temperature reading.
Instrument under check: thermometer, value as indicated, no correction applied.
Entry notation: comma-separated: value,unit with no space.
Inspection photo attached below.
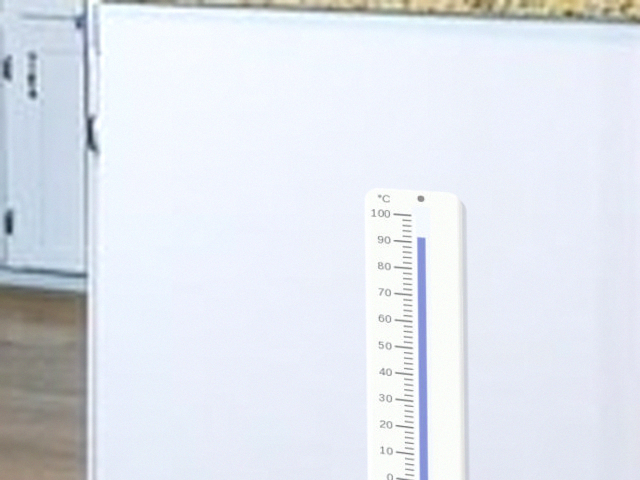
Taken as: 92,°C
